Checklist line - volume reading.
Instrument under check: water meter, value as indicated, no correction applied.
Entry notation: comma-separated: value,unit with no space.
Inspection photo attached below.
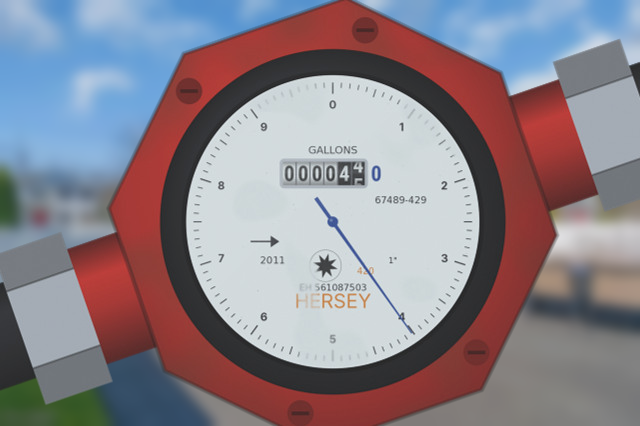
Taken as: 444.0,gal
